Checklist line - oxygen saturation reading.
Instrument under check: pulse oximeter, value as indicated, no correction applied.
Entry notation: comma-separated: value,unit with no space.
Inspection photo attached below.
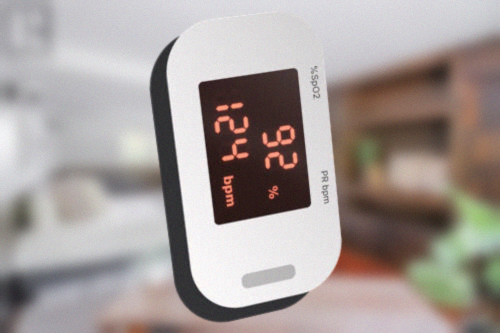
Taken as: 92,%
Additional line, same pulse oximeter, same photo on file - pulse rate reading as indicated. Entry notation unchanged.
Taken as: 124,bpm
